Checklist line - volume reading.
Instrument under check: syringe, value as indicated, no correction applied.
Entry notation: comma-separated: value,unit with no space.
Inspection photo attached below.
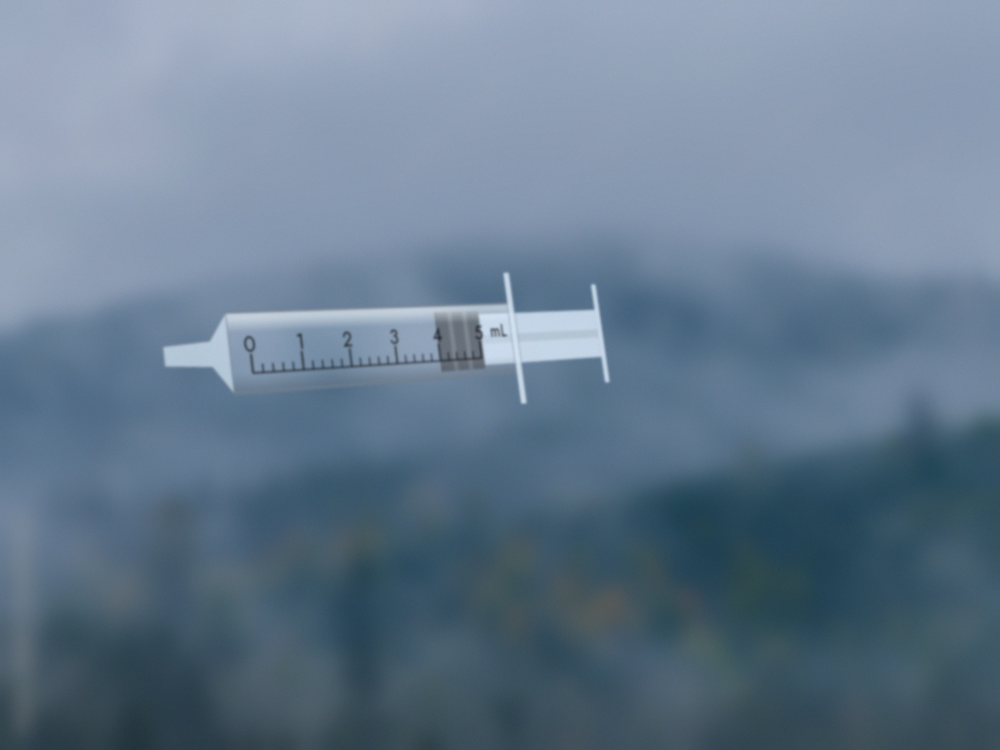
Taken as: 4,mL
